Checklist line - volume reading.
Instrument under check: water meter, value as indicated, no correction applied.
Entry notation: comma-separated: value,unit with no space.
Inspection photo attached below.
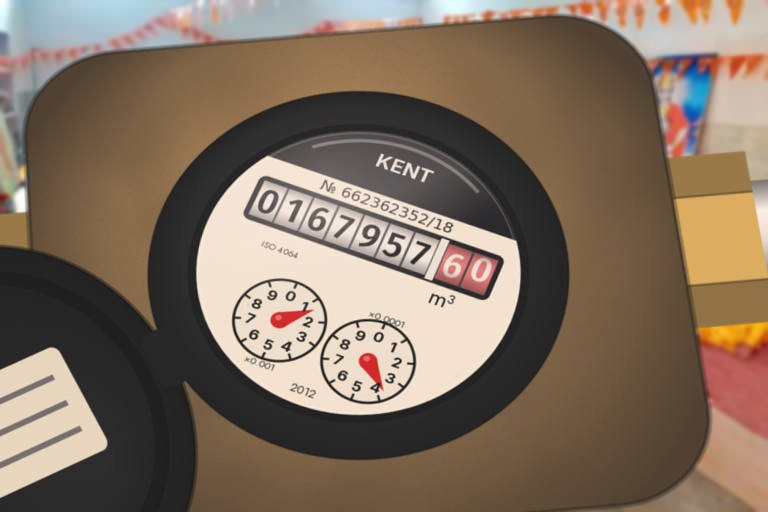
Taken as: 167957.6013,m³
